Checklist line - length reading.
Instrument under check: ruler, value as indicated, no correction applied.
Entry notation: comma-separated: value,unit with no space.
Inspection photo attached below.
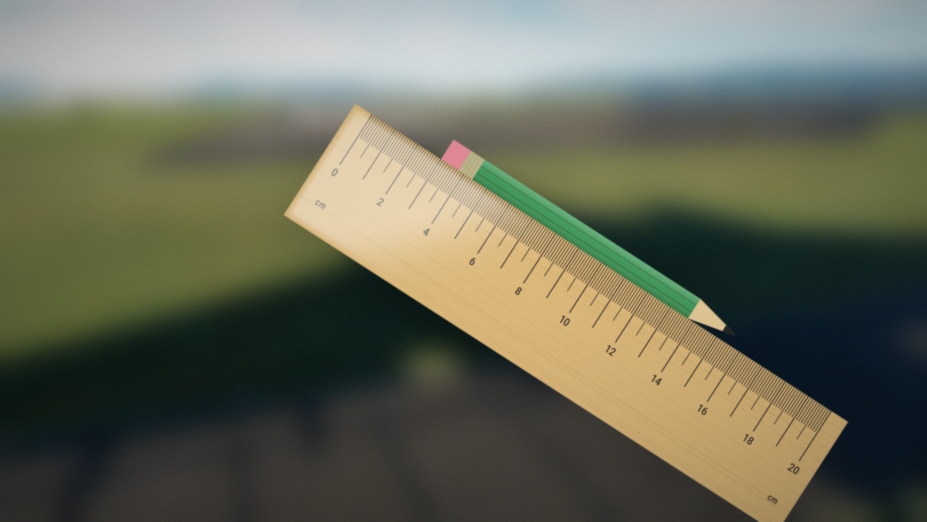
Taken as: 12.5,cm
